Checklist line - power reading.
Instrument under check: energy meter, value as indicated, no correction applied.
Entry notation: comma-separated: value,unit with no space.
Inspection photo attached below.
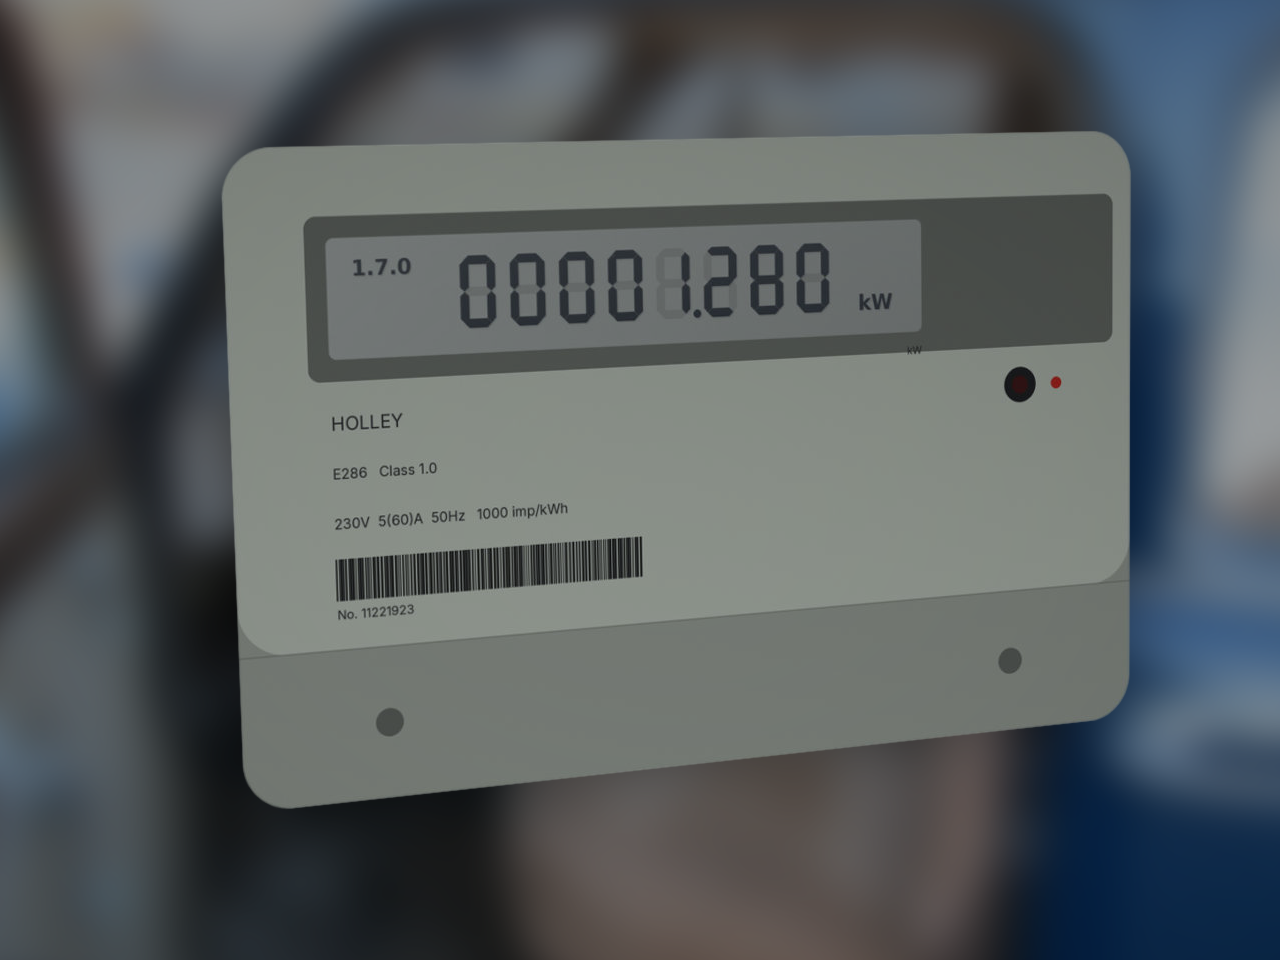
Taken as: 1.280,kW
